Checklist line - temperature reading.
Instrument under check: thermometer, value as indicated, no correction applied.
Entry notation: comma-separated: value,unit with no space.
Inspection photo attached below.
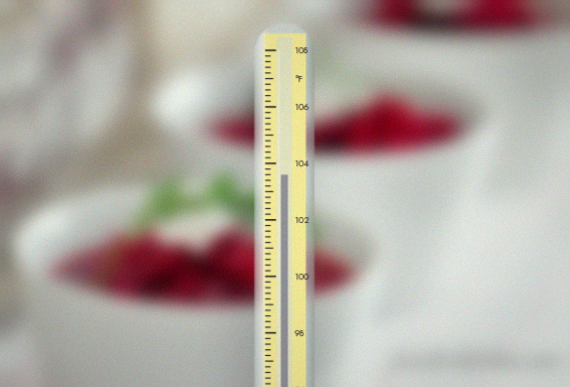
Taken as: 103.6,°F
